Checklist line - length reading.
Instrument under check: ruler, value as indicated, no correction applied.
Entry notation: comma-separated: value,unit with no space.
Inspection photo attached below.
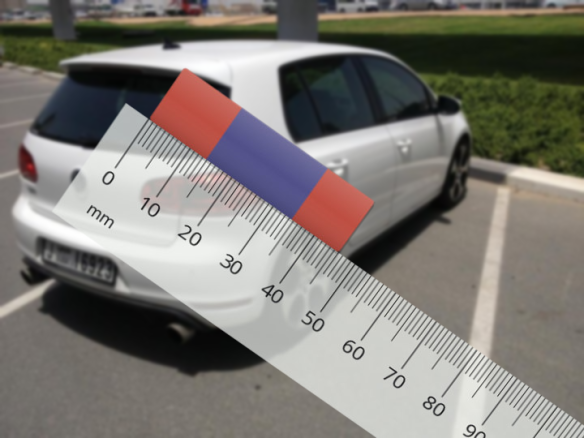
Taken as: 46,mm
